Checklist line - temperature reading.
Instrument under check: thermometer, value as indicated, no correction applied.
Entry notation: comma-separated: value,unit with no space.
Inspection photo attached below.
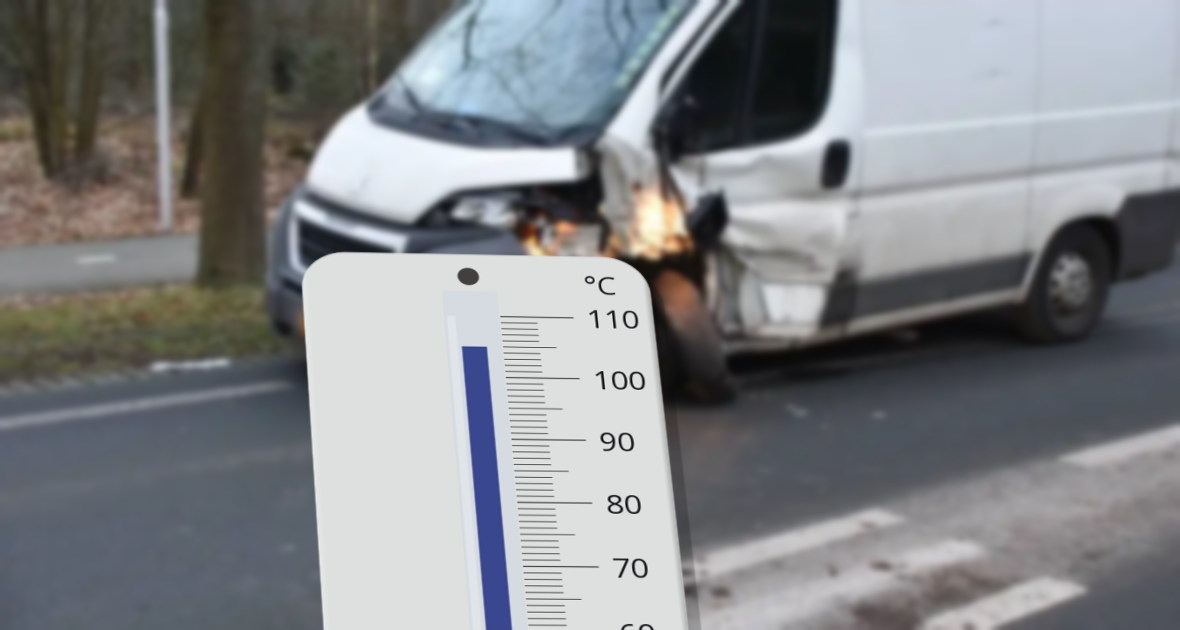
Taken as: 105,°C
